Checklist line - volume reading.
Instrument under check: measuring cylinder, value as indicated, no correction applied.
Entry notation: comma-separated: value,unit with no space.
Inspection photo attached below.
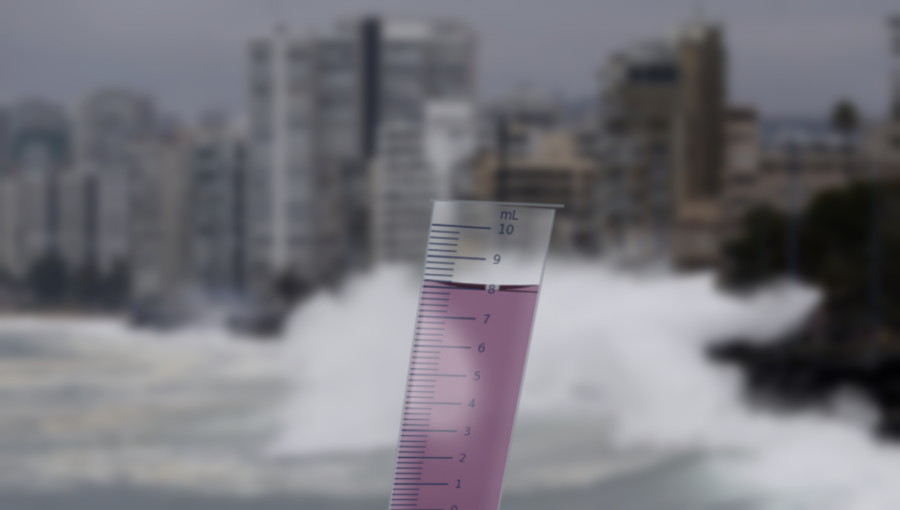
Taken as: 8,mL
